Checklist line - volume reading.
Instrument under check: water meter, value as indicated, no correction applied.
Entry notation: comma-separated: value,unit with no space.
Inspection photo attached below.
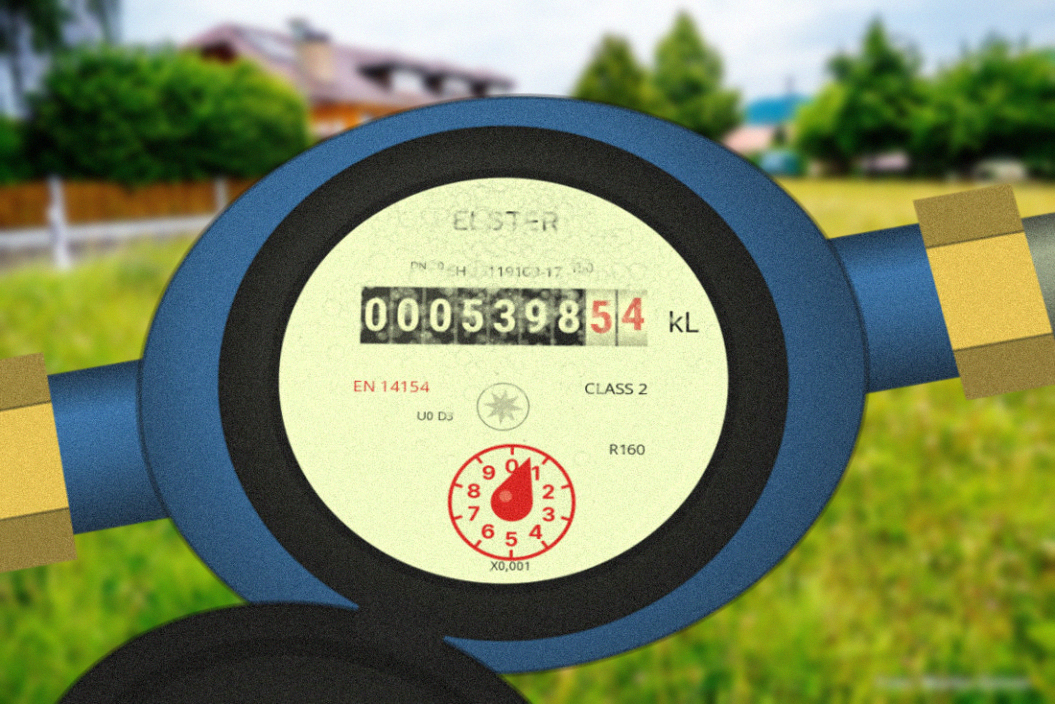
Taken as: 5398.540,kL
